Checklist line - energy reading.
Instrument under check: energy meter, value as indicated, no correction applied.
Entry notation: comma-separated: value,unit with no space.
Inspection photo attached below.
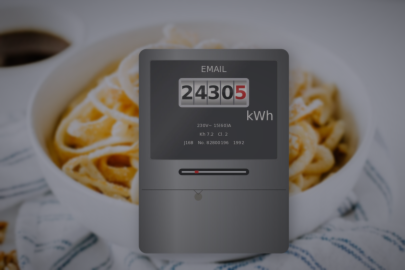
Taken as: 2430.5,kWh
